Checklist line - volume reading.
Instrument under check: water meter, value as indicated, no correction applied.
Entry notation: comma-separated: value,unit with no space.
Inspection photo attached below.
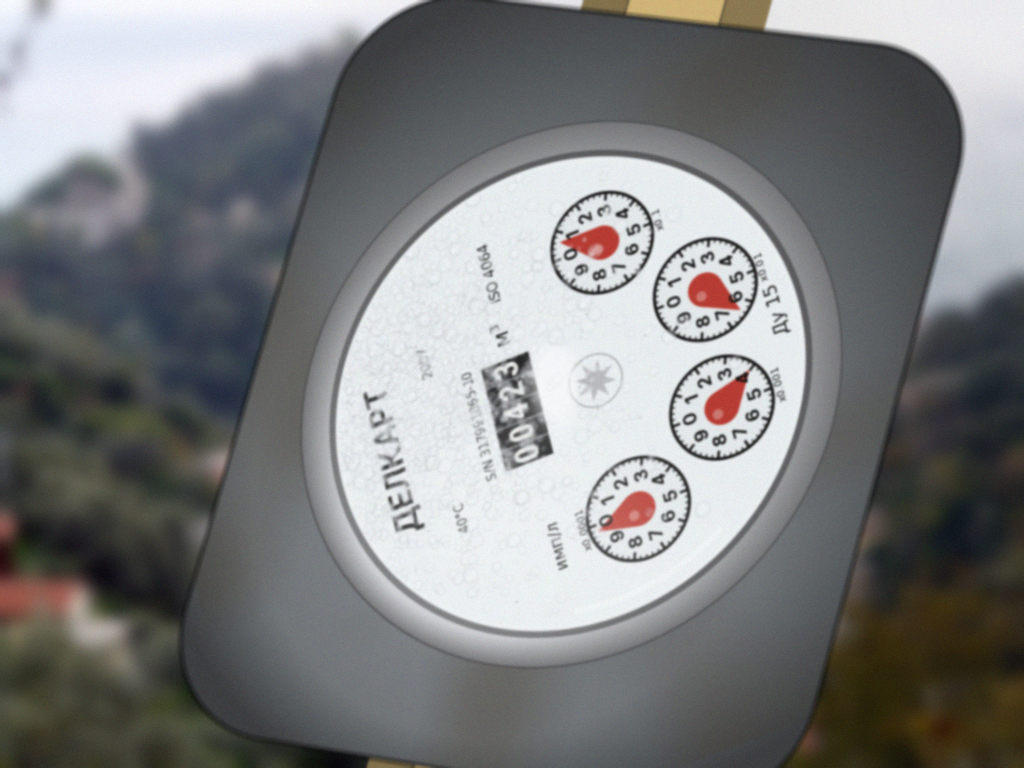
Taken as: 423.0639,m³
